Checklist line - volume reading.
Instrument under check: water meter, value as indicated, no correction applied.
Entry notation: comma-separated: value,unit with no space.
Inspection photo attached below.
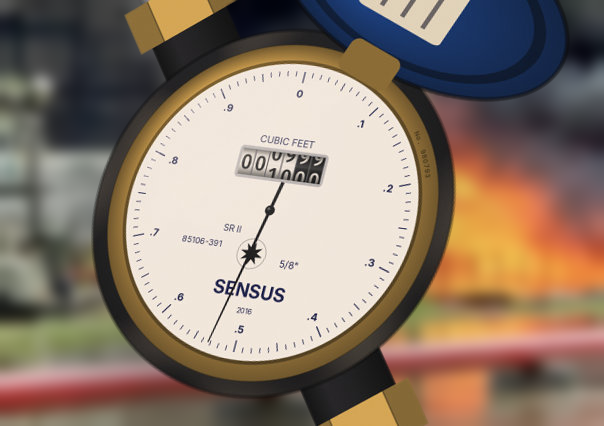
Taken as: 999.53,ft³
